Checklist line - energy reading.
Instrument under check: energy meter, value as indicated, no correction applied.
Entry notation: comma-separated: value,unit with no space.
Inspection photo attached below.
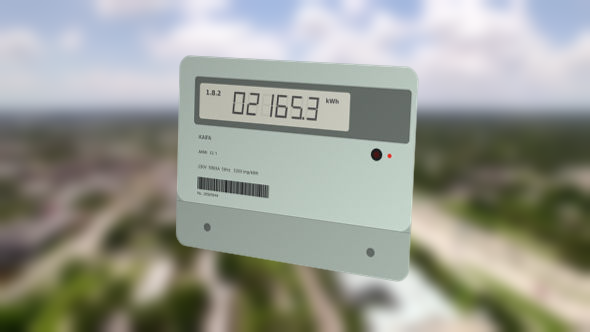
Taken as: 2165.3,kWh
